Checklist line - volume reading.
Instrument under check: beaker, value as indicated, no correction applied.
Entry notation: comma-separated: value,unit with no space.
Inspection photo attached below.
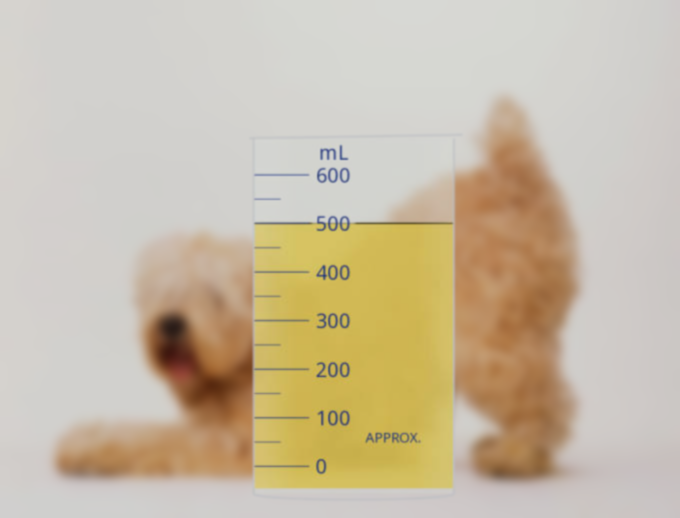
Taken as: 500,mL
